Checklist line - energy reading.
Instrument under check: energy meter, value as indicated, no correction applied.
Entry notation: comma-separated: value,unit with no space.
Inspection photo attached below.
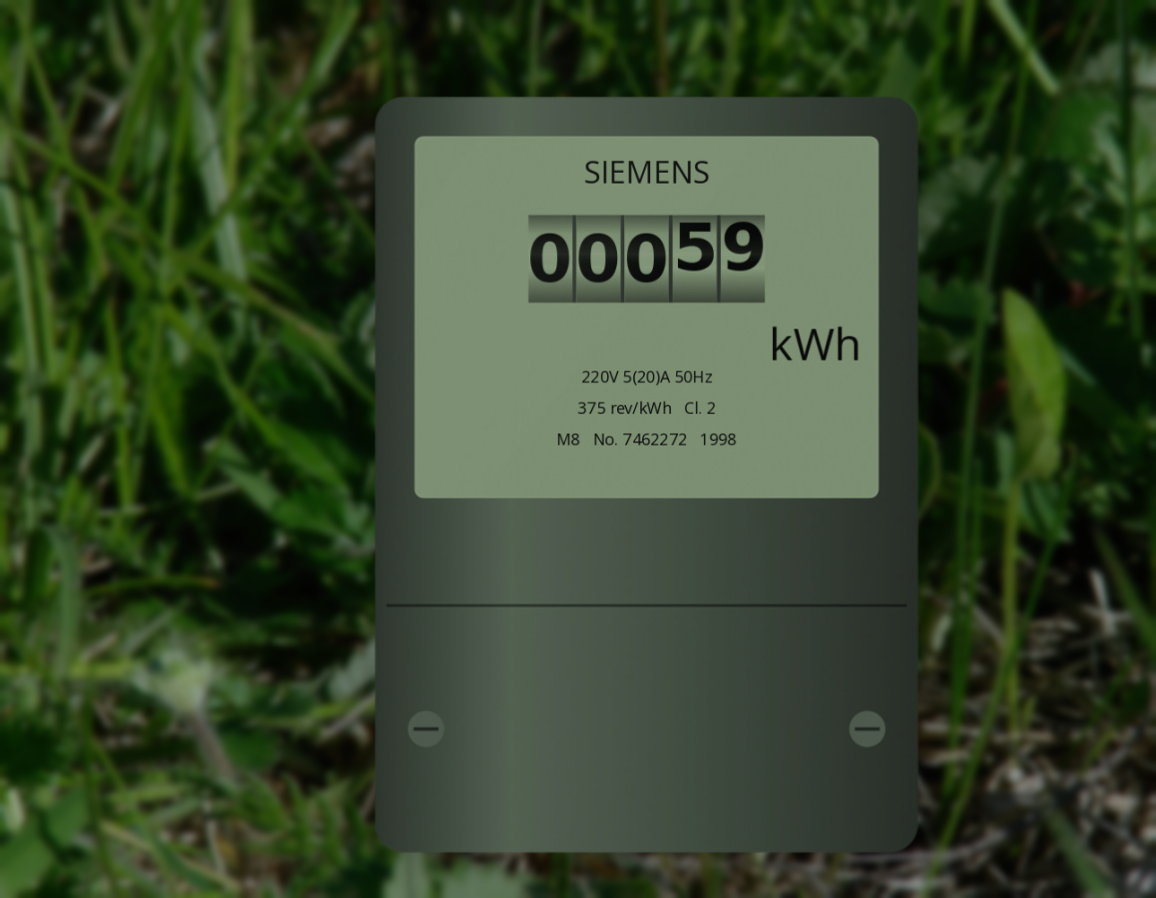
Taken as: 59,kWh
